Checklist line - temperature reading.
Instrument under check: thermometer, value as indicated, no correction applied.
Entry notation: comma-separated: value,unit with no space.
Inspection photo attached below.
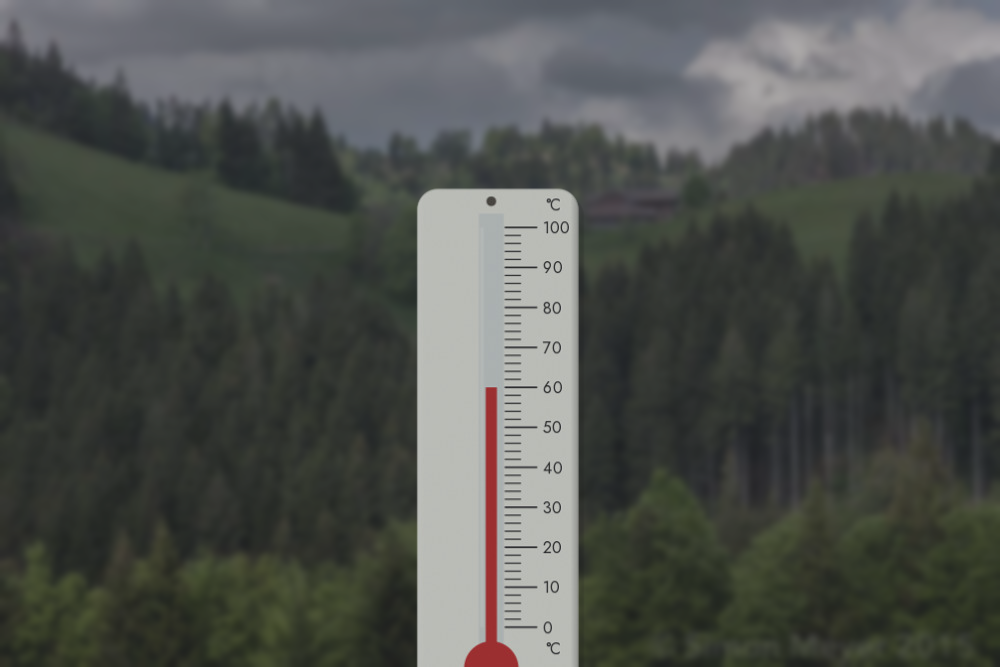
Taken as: 60,°C
